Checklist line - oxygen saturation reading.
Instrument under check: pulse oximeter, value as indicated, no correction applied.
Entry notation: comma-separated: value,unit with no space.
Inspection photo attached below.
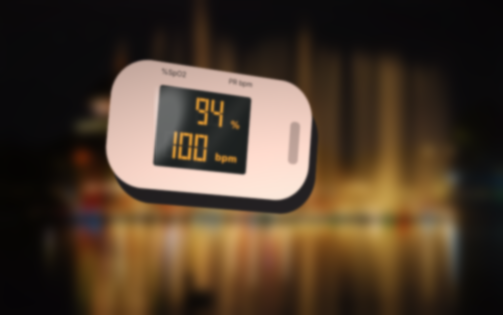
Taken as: 94,%
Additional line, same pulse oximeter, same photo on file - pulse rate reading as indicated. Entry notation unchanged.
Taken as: 100,bpm
